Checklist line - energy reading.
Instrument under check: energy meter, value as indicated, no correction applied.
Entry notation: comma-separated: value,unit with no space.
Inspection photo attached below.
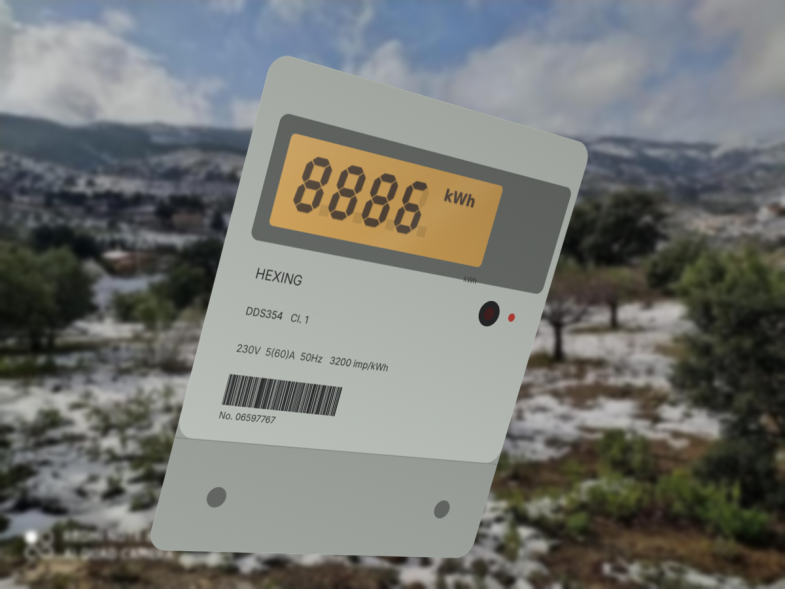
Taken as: 8886,kWh
